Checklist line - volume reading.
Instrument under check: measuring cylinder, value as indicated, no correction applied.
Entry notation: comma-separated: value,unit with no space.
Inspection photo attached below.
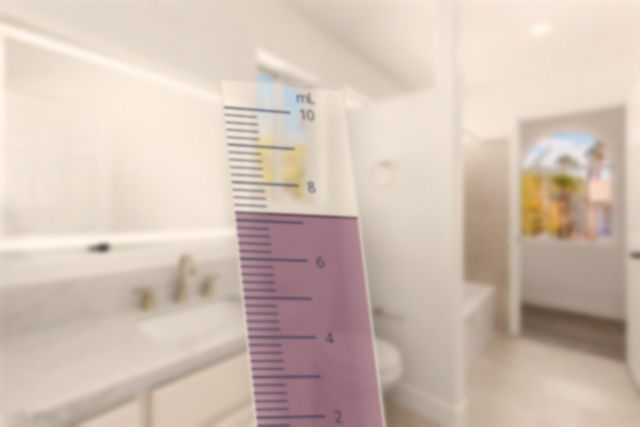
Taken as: 7.2,mL
